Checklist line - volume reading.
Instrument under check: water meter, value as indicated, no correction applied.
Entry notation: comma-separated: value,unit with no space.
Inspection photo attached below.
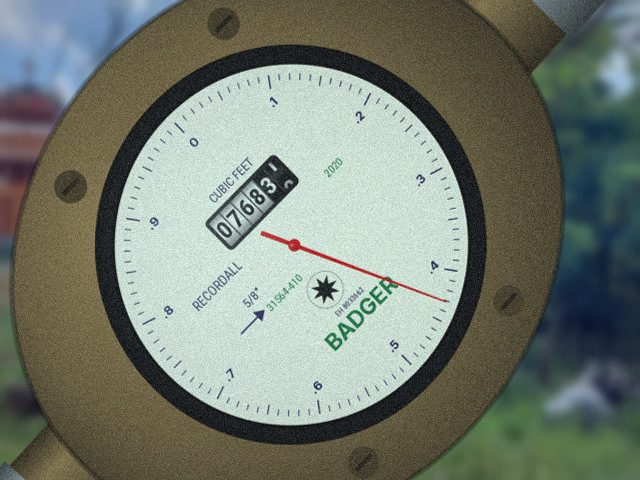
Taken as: 76831.43,ft³
